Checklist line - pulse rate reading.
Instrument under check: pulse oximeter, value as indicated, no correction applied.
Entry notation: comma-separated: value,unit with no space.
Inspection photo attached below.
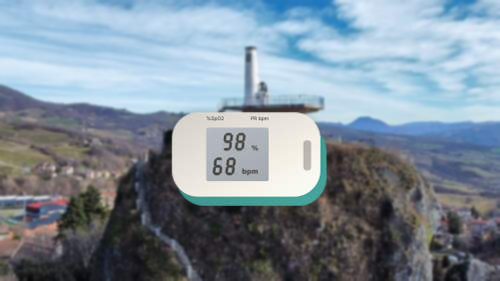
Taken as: 68,bpm
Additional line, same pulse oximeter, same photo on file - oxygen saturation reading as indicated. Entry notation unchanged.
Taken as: 98,%
